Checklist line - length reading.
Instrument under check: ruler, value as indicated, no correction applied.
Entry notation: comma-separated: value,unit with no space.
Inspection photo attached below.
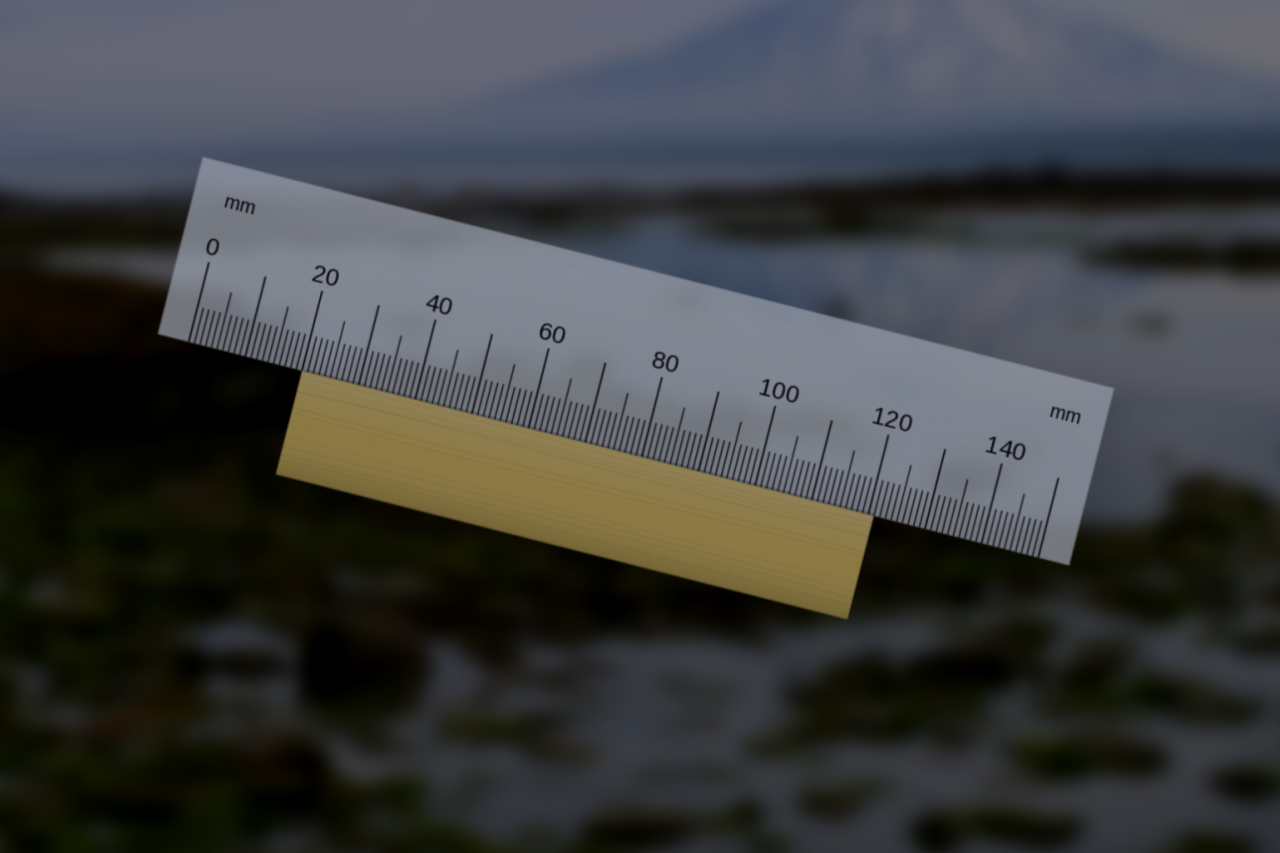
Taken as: 101,mm
